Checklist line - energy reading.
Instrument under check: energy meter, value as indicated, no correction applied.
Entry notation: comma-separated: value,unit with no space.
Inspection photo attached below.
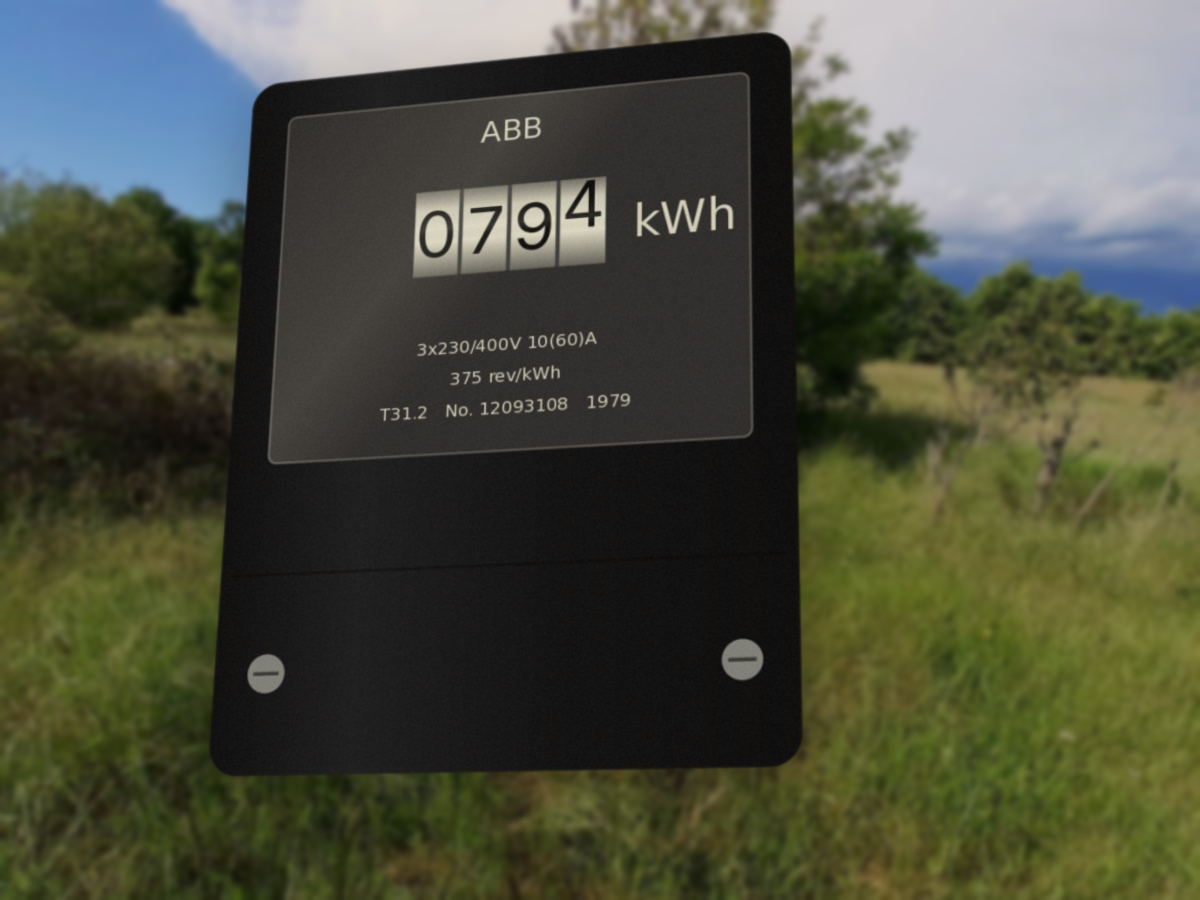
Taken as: 794,kWh
